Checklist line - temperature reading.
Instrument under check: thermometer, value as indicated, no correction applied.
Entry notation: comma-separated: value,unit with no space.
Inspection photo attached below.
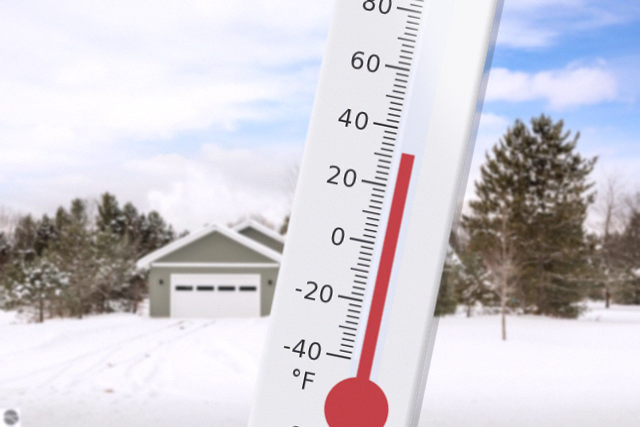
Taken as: 32,°F
